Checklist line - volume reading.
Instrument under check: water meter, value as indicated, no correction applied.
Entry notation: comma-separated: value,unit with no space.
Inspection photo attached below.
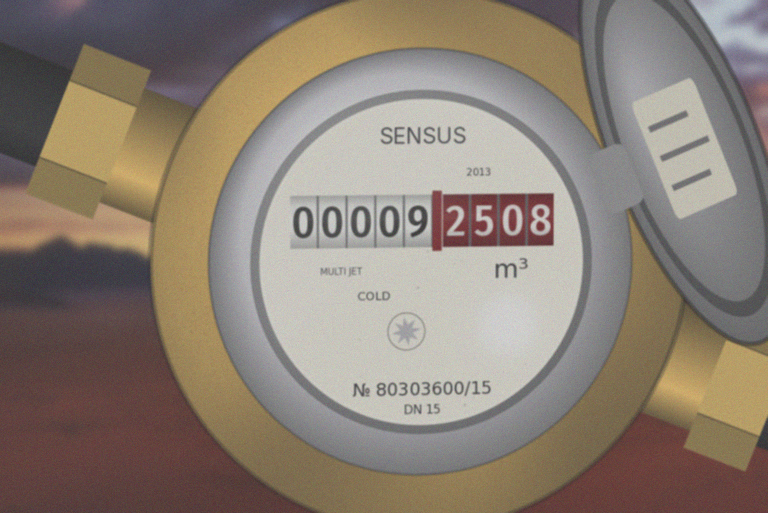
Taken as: 9.2508,m³
